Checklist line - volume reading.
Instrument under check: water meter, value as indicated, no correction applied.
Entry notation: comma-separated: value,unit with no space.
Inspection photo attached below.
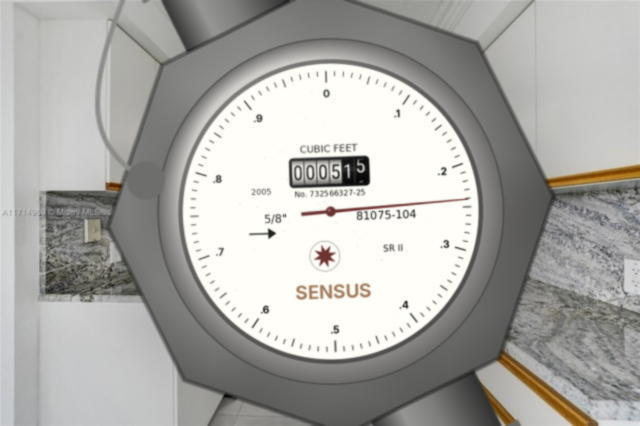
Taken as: 515.24,ft³
